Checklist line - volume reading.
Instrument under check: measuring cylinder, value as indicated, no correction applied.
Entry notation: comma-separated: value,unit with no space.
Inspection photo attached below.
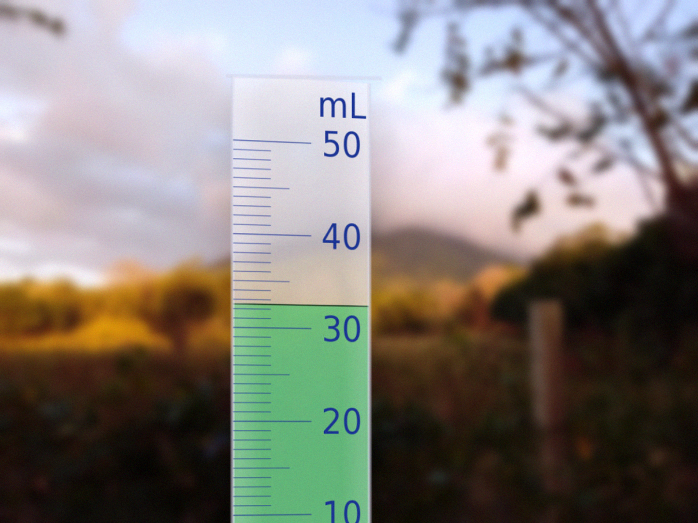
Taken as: 32.5,mL
